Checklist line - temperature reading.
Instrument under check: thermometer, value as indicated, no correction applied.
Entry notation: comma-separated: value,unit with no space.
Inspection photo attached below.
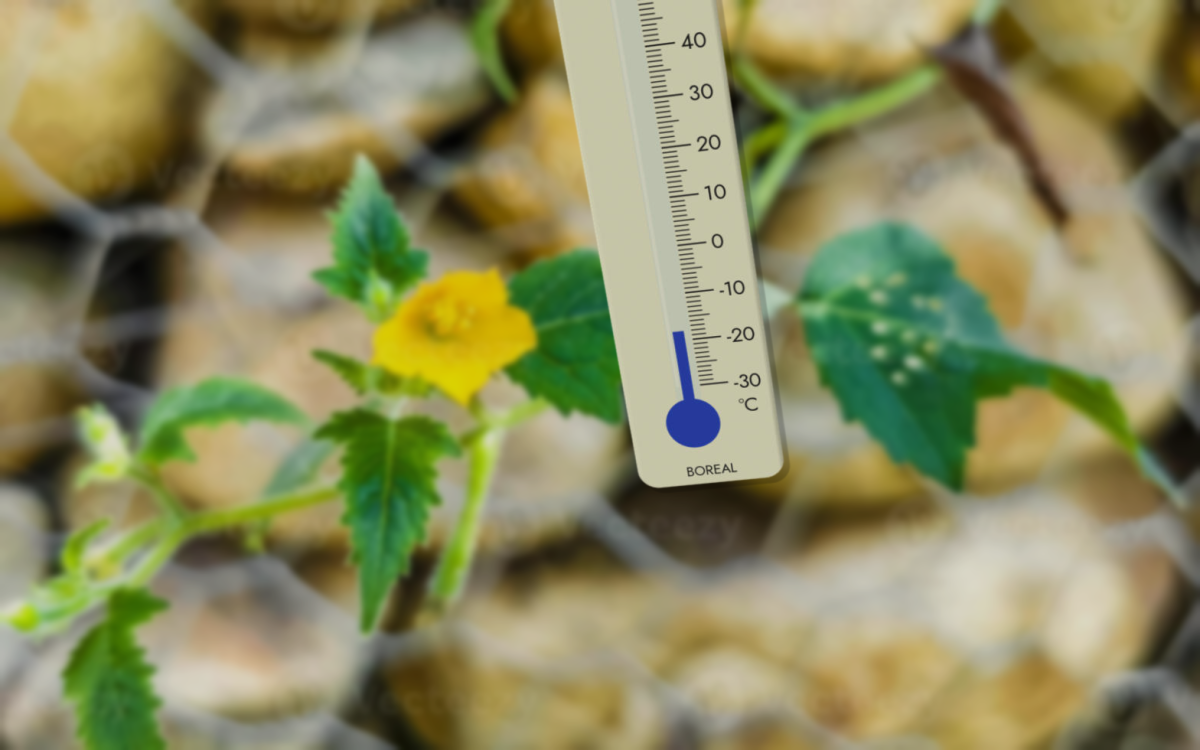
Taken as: -18,°C
